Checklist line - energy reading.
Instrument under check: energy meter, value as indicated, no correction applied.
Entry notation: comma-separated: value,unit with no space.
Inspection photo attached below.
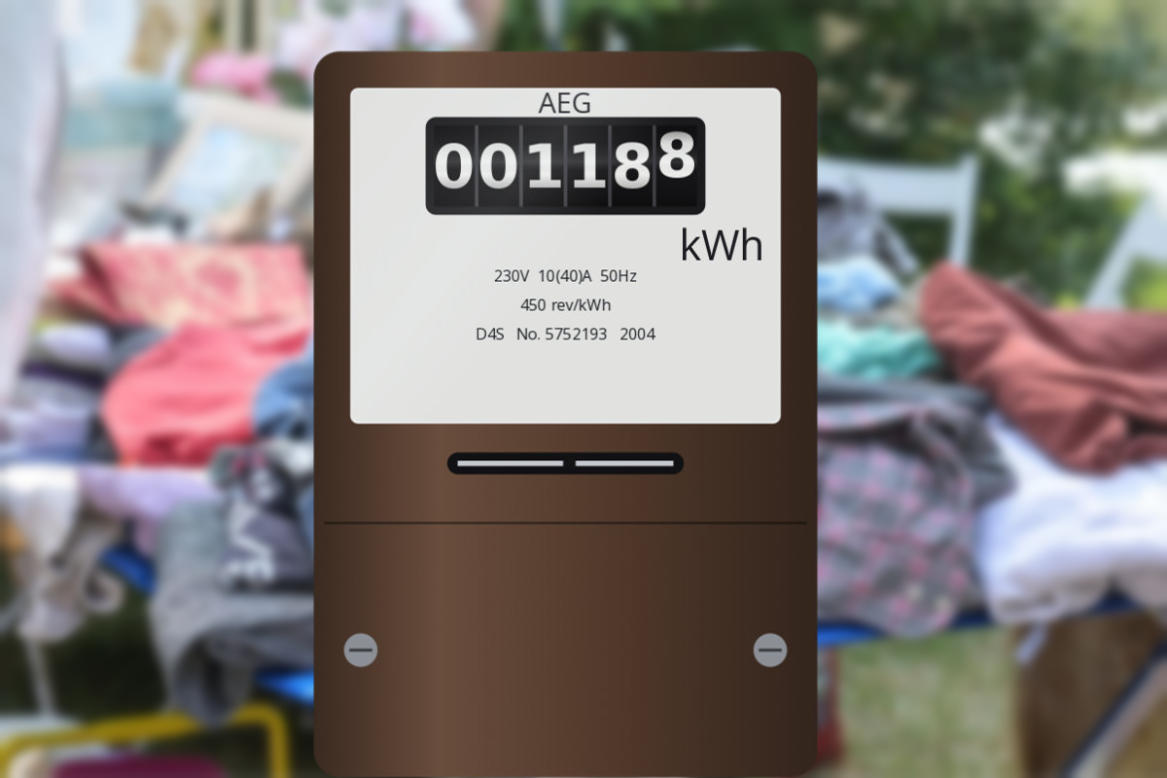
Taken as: 1188,kWh
